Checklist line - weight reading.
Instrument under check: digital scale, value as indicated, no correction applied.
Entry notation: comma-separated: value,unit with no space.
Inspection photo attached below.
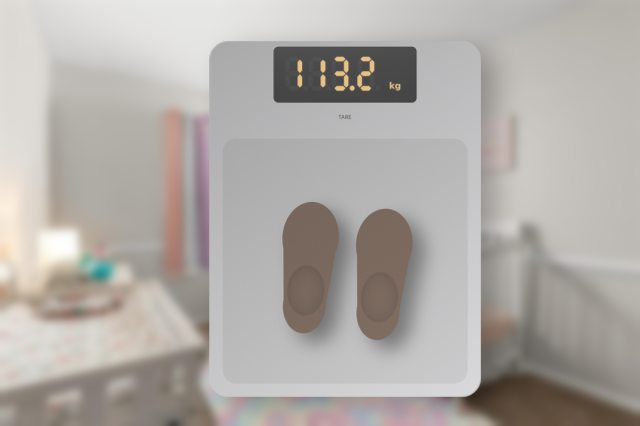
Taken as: 113.2,kg
